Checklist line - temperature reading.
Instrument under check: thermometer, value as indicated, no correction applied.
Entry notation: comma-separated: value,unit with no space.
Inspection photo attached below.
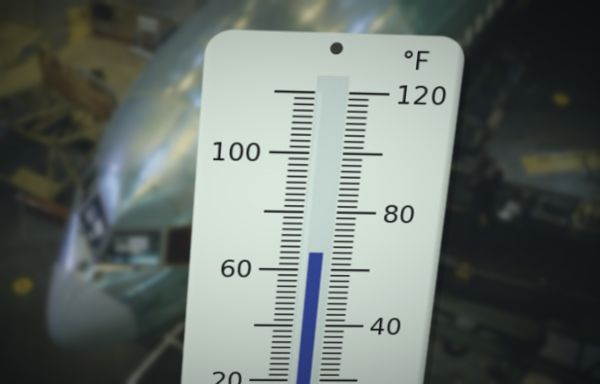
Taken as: 66,°F
